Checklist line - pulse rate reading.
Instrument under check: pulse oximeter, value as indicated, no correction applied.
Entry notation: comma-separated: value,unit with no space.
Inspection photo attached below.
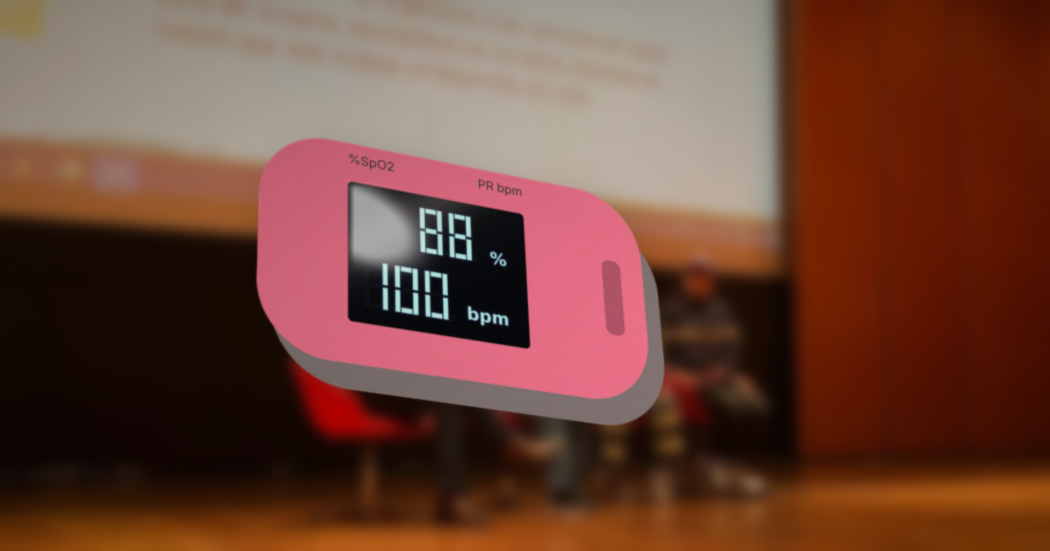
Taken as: 100,bpm
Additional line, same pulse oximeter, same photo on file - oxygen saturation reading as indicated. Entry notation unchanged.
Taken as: 88,%
